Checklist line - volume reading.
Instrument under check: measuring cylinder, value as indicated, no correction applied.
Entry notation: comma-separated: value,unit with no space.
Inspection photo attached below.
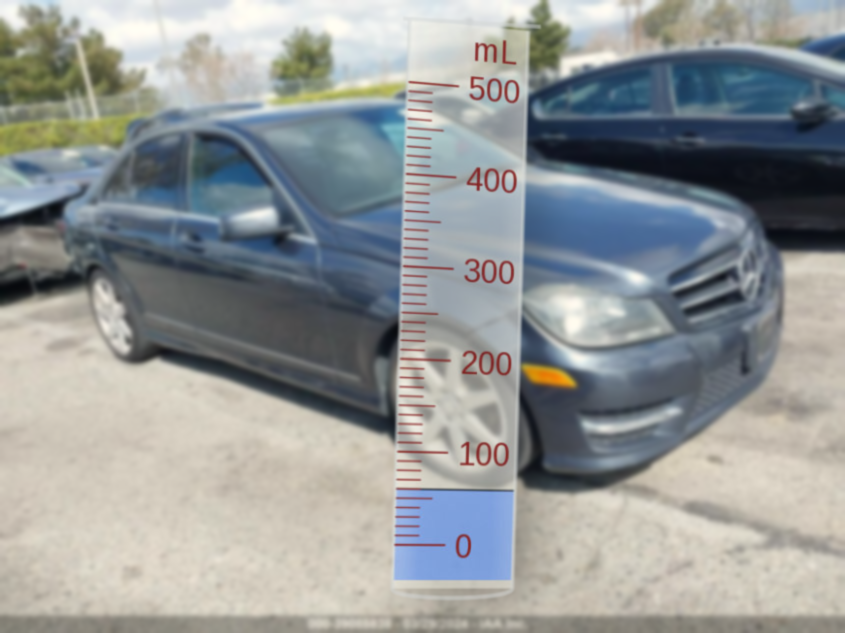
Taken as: 60,mL
